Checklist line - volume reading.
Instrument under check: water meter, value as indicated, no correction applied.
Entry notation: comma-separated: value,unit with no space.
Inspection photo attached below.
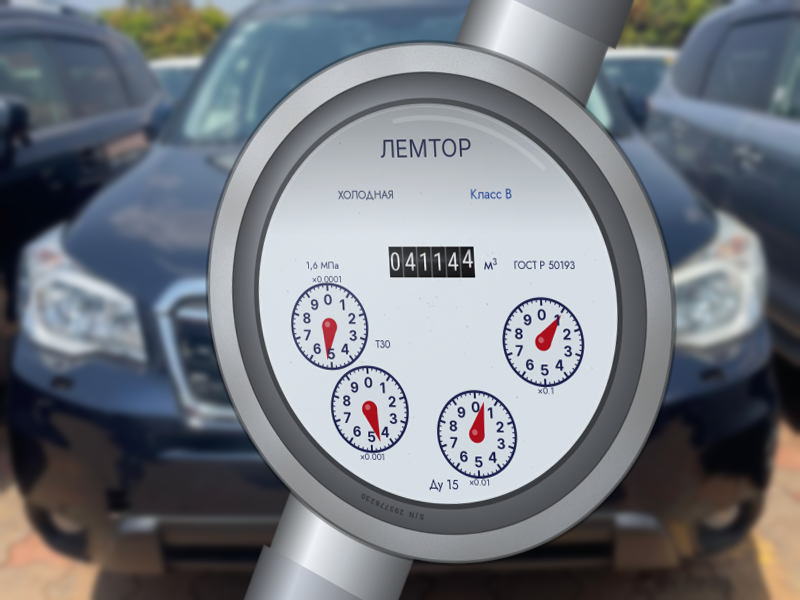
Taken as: 41144.1045,m³
